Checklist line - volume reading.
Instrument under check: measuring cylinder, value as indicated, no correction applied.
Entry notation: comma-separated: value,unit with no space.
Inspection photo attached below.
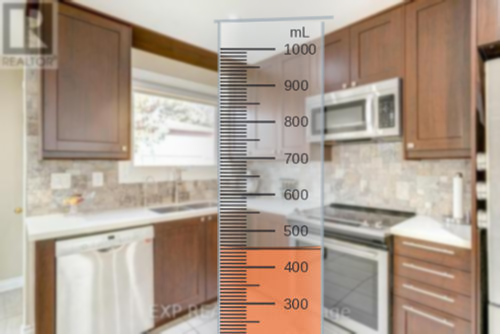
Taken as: 450,mL
